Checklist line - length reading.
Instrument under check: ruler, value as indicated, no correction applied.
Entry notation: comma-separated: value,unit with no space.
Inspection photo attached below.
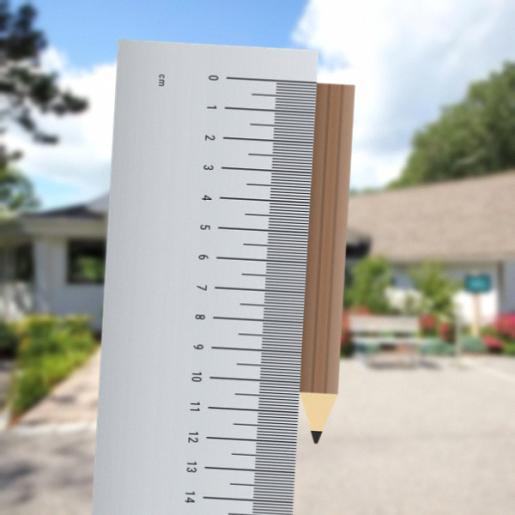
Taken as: 12,cm
